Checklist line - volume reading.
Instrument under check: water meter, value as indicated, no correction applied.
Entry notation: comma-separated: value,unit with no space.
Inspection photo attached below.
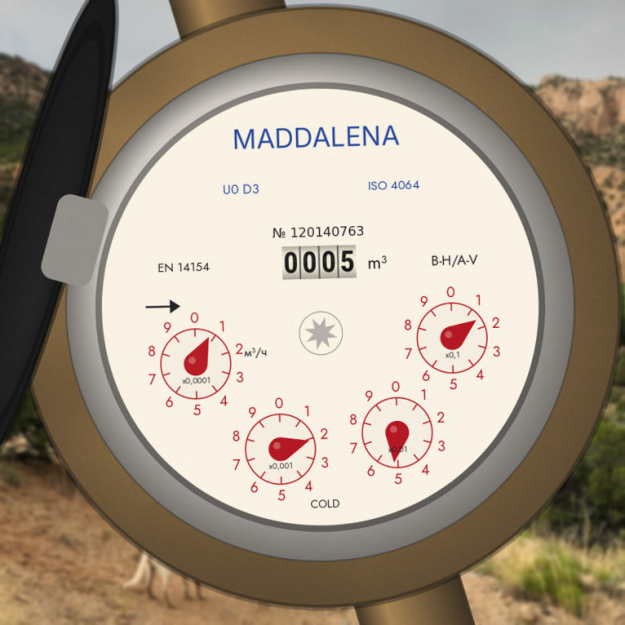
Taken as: 5.1520,m³
